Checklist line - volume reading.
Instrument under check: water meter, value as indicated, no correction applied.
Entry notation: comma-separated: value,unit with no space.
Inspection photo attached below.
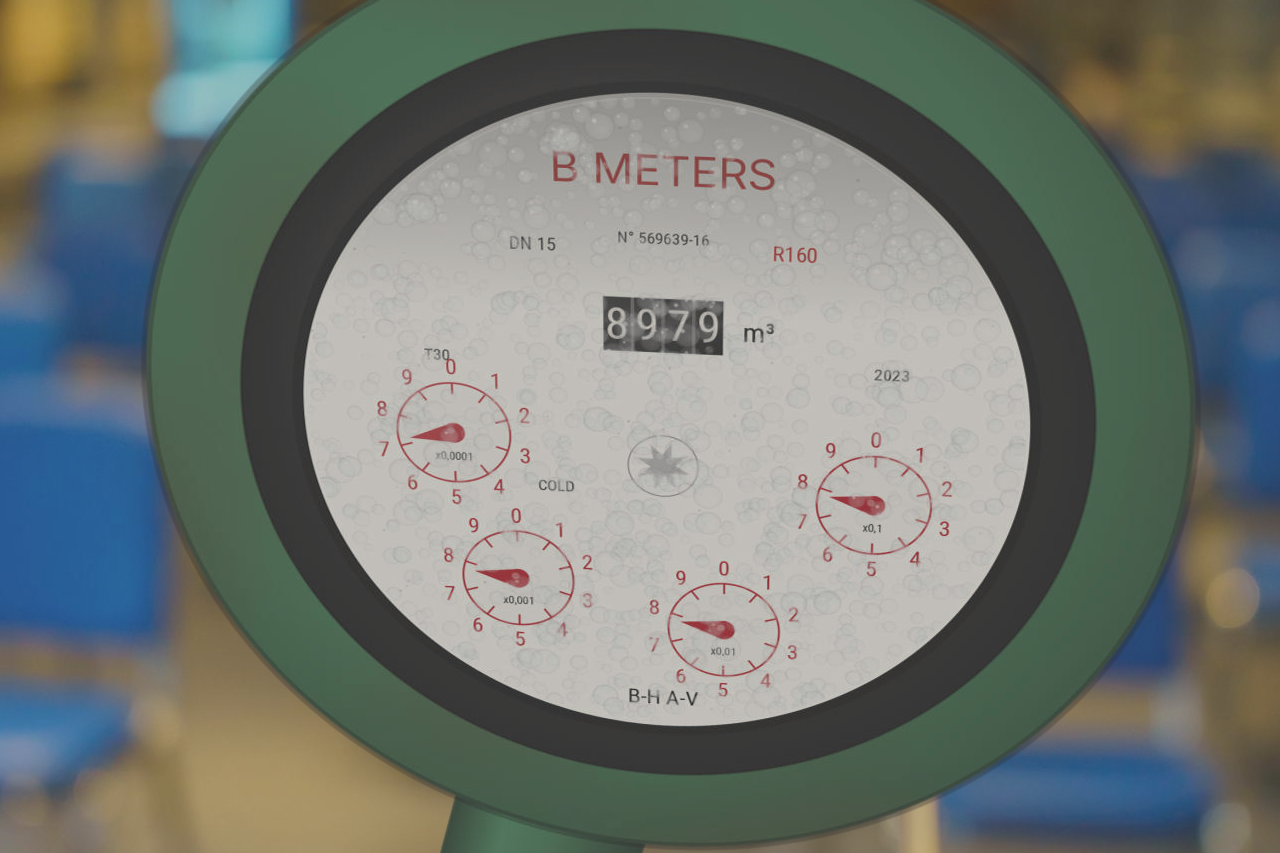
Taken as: 8979.7777,m³
